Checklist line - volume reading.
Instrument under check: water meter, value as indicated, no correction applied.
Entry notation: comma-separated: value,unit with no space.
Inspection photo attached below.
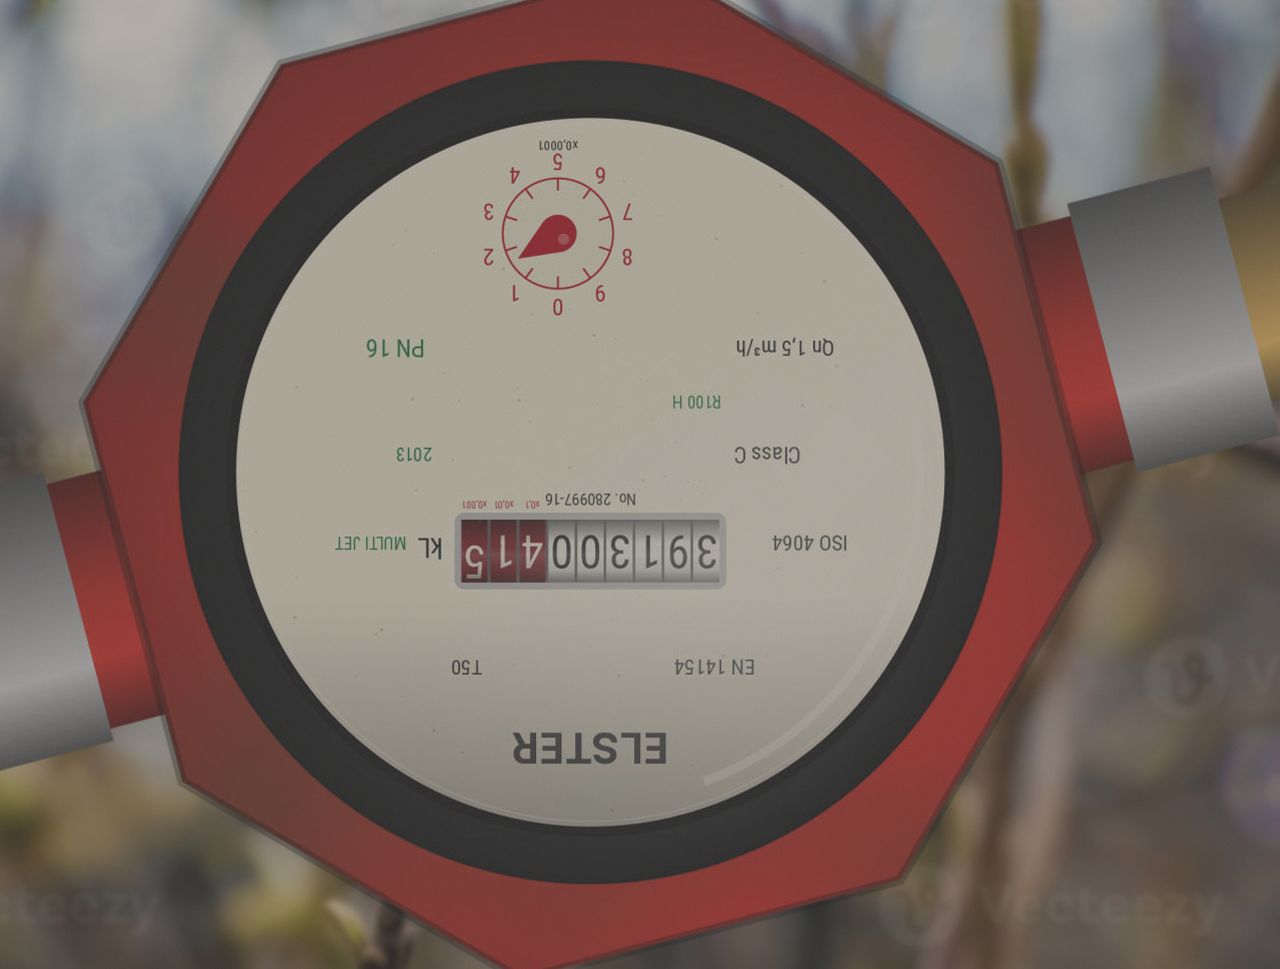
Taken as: 391300.4151,kL
